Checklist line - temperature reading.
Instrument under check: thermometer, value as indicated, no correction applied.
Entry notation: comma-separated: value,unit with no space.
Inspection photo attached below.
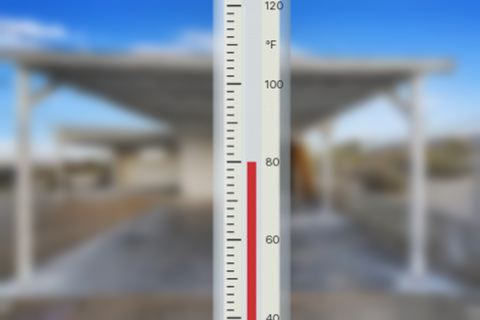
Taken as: 80,°F
